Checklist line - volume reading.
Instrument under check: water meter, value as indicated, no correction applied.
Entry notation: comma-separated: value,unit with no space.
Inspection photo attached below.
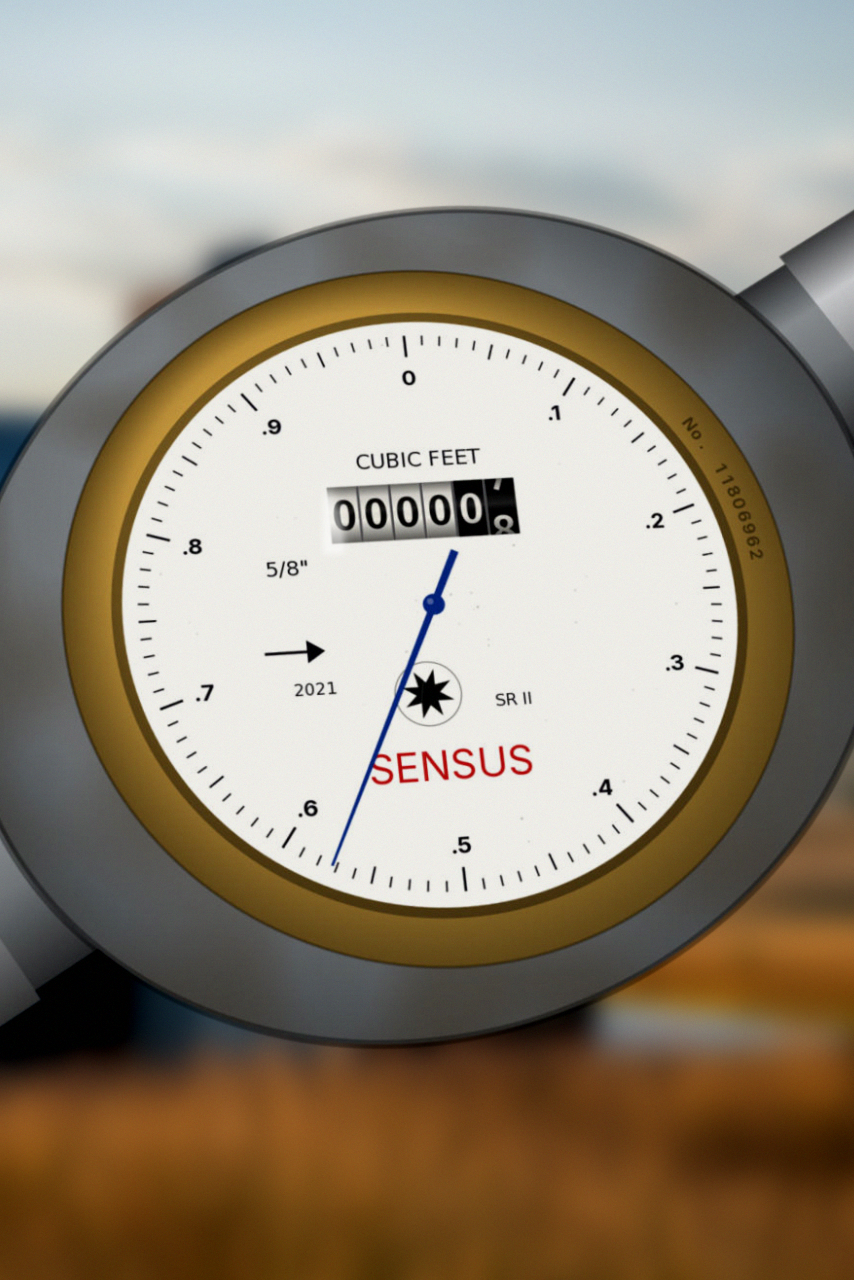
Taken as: 7.57,ft³
